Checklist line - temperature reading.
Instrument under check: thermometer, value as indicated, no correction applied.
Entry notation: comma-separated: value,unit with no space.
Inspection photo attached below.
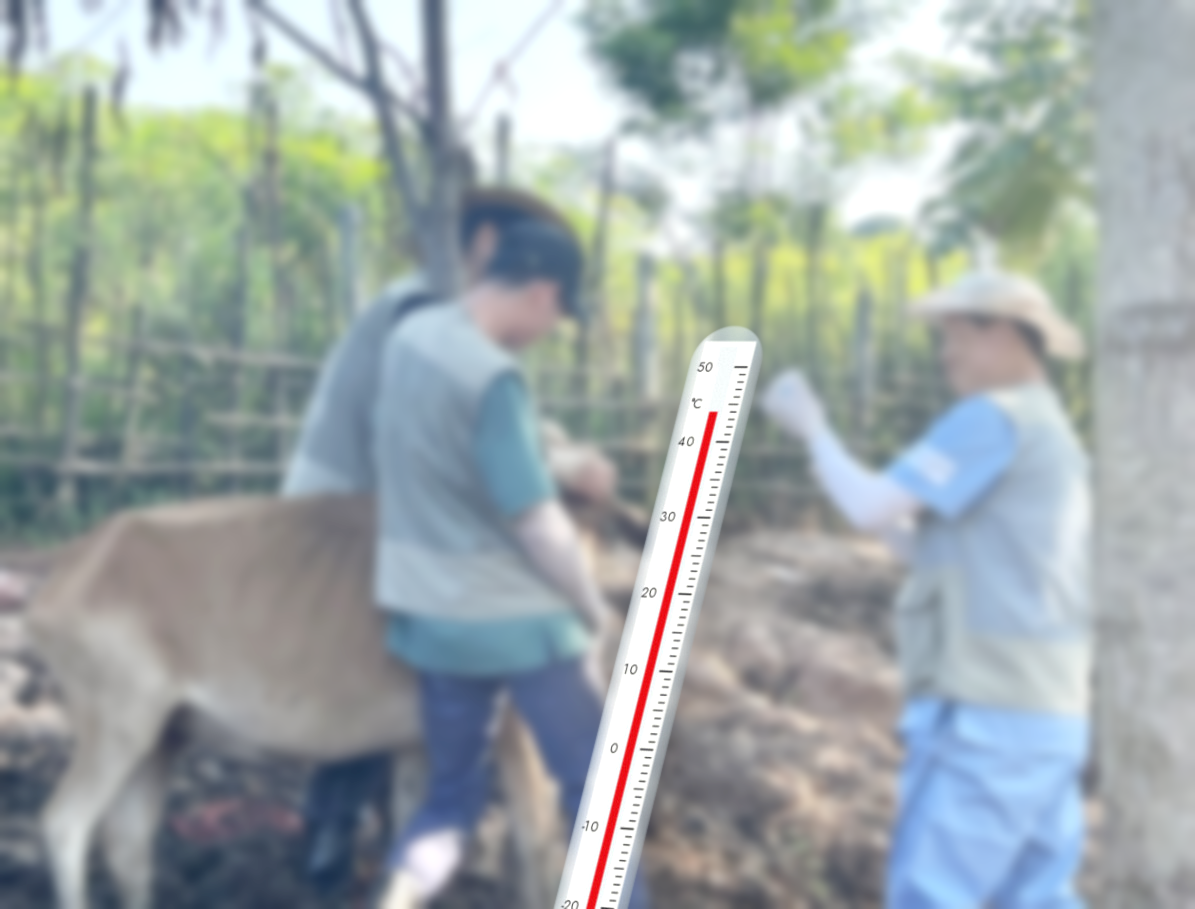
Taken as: 44,°C
